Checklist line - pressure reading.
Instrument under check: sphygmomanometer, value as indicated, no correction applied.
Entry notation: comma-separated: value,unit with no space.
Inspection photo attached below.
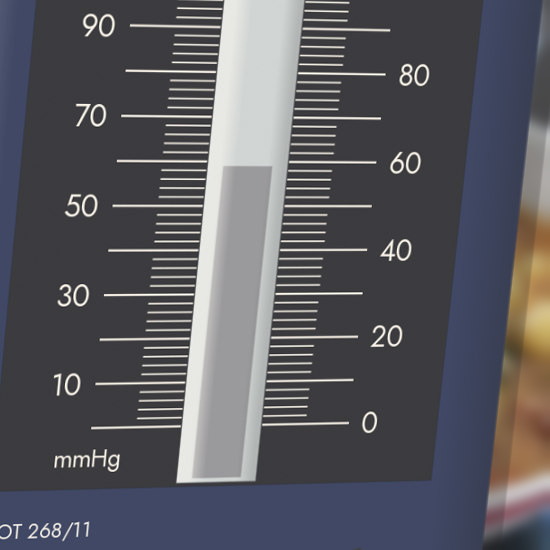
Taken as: 59,mmHg
